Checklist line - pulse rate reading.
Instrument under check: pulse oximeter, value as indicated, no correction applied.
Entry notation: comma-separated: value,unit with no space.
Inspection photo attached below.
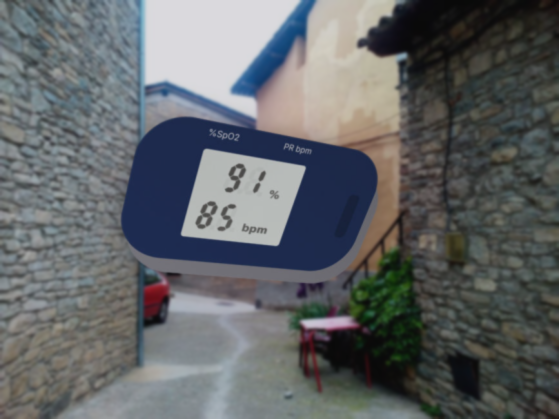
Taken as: 85,bpm
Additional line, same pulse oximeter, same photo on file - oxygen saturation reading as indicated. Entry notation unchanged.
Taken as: 91,%
